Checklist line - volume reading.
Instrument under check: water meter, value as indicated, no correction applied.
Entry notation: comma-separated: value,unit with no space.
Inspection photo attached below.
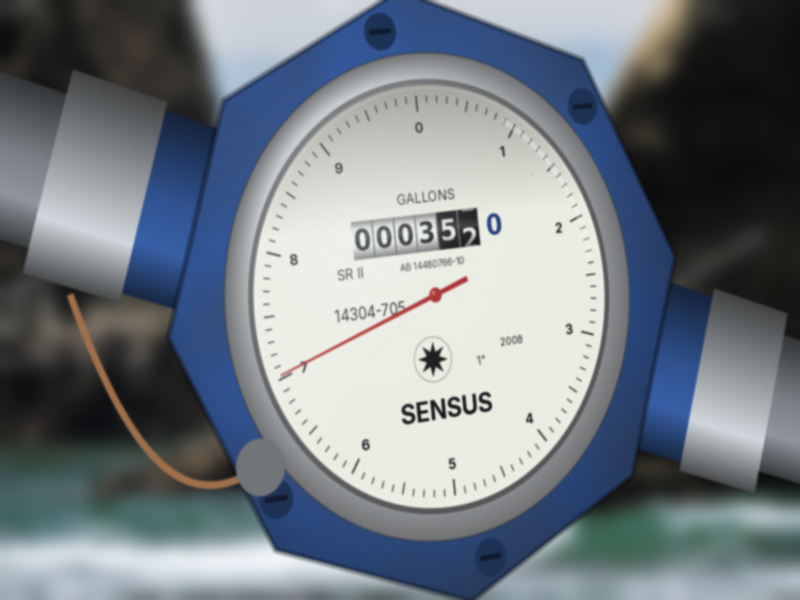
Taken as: 3517.0,gal
